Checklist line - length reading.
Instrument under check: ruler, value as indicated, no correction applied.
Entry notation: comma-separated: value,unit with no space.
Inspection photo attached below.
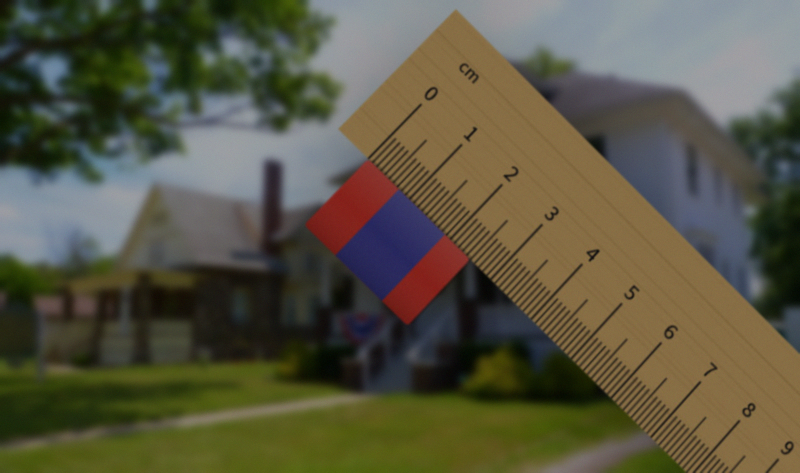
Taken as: 2.5,cm
